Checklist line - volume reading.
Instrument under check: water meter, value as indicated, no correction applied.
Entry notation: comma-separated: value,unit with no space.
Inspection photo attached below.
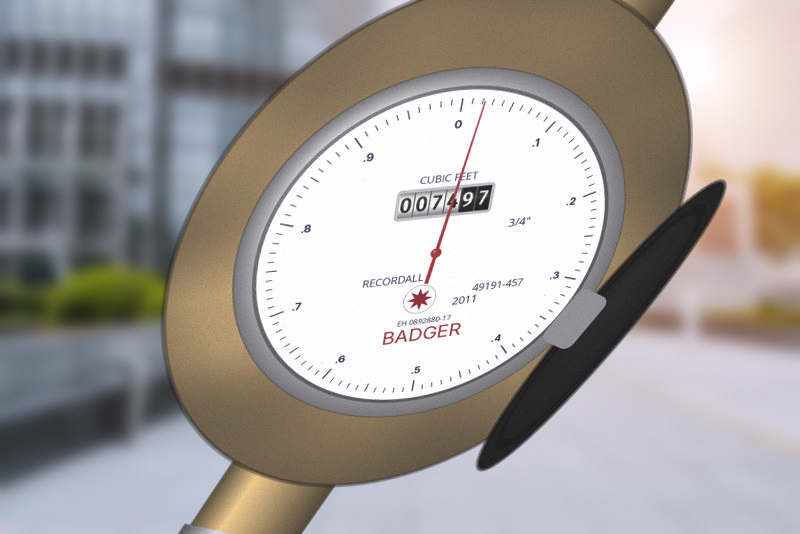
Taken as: 7497.02,ft³
